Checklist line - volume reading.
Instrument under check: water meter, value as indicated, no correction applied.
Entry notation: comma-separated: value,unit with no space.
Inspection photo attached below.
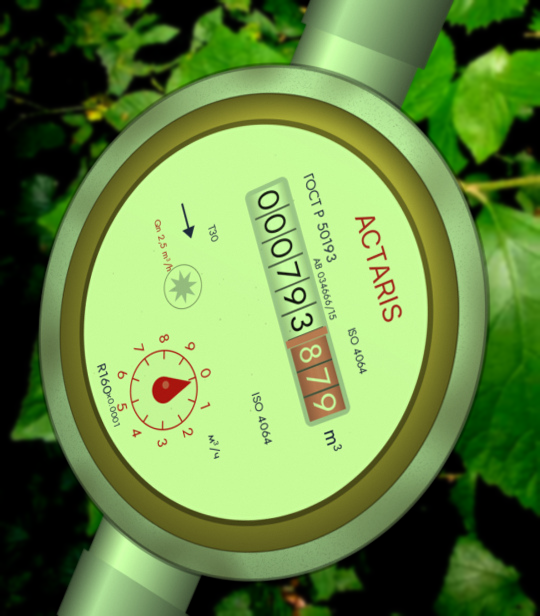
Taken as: 793.8790,m³
